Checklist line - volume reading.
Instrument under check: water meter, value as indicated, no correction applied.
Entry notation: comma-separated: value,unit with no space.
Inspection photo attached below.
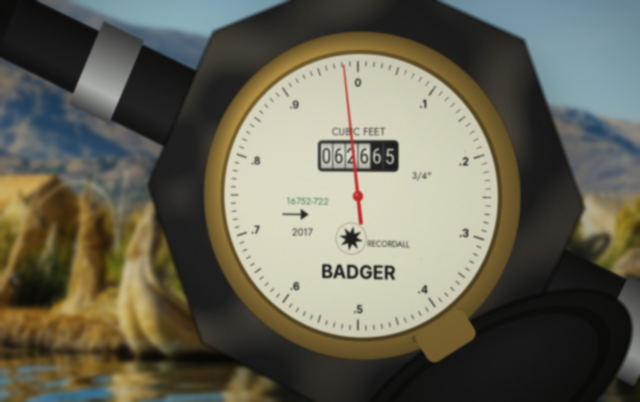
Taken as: 62664.98,ft³
